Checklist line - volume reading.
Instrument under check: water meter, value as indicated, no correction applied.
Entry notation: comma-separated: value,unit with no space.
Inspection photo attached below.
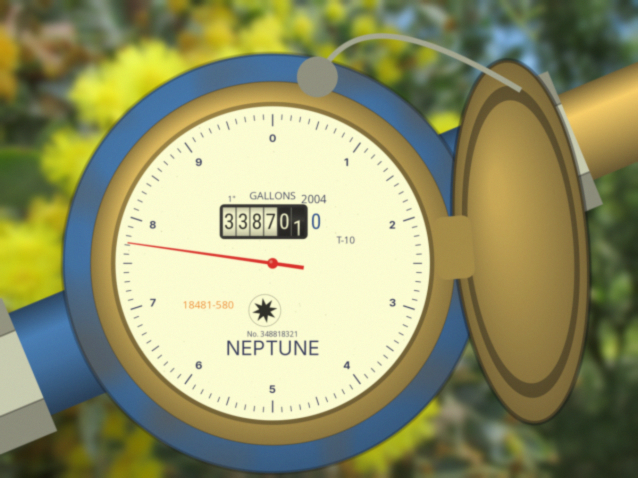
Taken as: 3387007.7,gal
